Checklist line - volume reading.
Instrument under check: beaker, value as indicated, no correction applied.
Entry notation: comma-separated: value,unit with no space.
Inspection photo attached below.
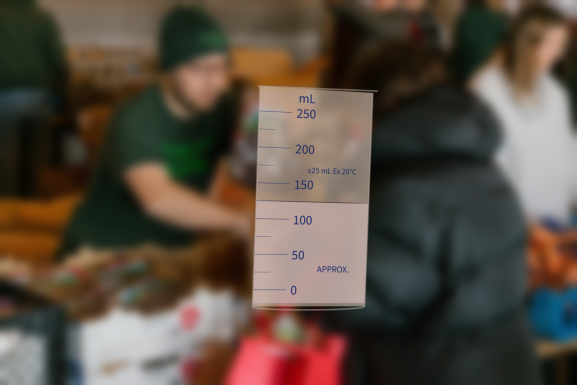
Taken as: 125,mL
